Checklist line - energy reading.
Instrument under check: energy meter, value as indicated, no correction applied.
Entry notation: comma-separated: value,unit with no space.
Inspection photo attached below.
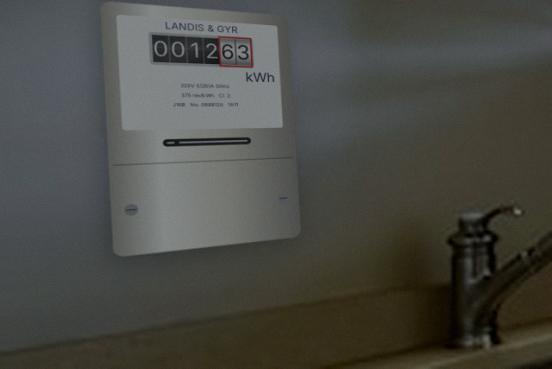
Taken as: 12.63,kWh
